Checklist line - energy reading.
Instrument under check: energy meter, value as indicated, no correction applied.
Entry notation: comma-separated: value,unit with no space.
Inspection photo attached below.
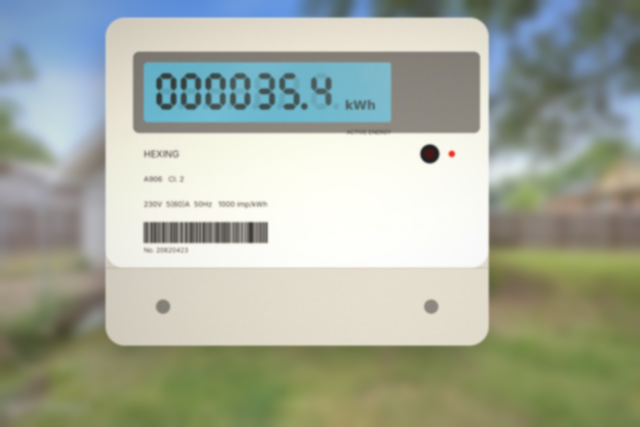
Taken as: 35.4,kWh
